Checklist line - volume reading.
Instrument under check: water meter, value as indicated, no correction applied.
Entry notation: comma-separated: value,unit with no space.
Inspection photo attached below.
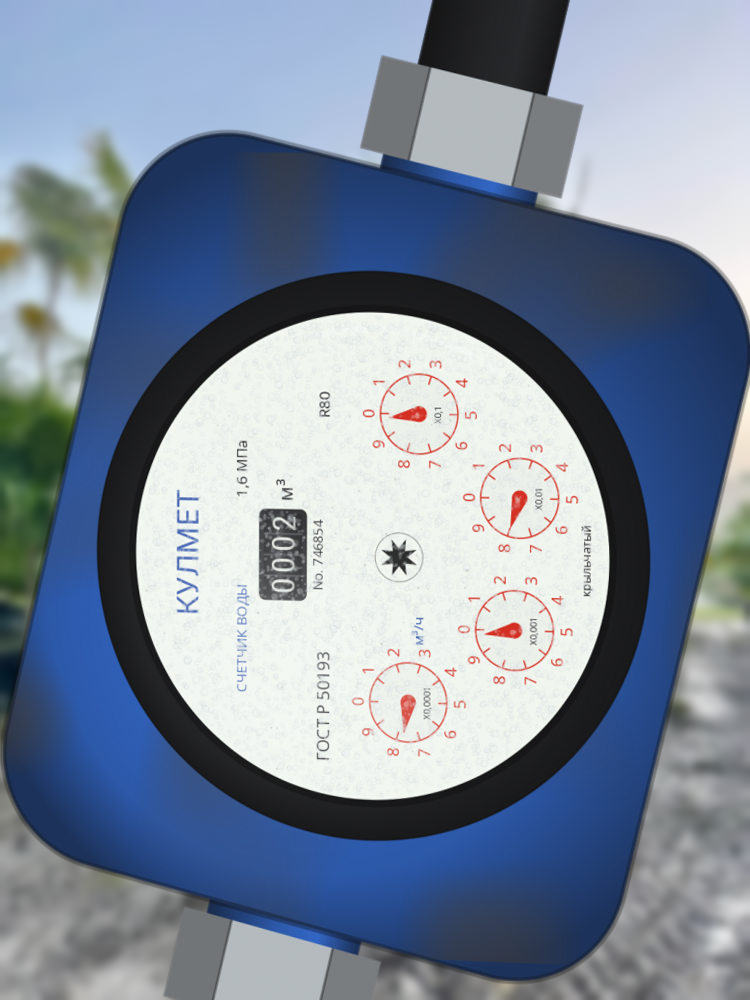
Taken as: 1.9797,m³
